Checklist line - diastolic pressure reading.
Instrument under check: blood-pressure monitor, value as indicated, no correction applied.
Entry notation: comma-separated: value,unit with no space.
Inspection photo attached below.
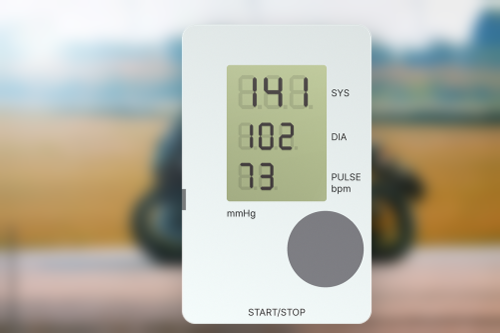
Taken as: 102,mmHg
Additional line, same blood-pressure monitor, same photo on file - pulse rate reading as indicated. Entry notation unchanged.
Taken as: 73,bpm
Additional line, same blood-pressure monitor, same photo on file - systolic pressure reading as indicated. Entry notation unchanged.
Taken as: 141,mmHg
